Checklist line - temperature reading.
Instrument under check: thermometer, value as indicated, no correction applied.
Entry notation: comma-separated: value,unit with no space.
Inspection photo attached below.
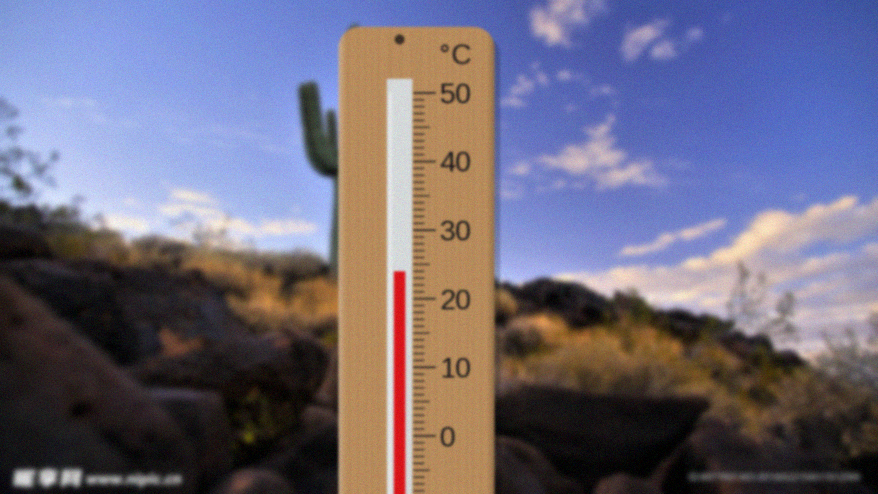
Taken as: 24,°C
